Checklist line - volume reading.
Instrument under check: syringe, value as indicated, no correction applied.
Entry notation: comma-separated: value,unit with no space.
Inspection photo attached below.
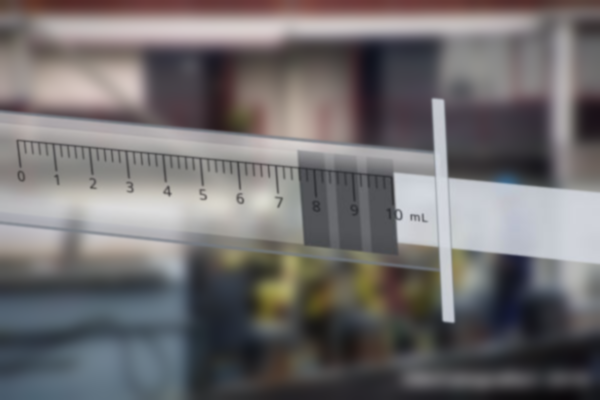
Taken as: 7.6,mL
